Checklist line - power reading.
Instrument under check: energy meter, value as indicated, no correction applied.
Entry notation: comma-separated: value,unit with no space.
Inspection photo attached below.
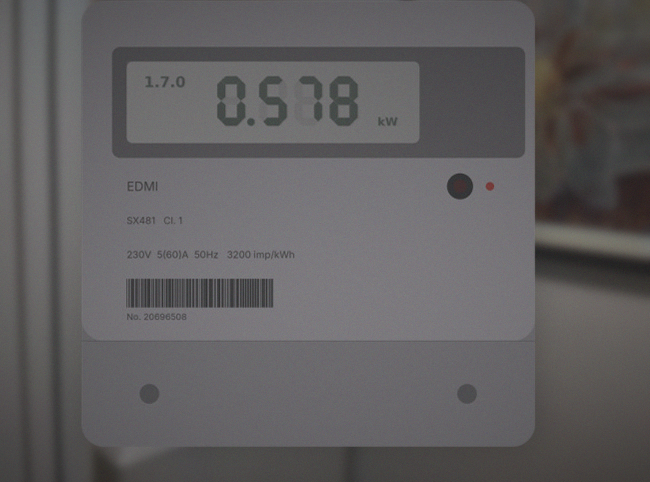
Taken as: 0.578,kW
